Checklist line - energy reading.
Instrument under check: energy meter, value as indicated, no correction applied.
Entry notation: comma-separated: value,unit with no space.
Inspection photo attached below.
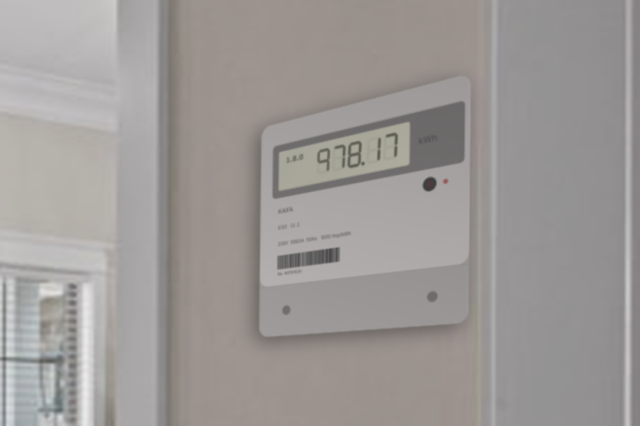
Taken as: 978.17,kWh
